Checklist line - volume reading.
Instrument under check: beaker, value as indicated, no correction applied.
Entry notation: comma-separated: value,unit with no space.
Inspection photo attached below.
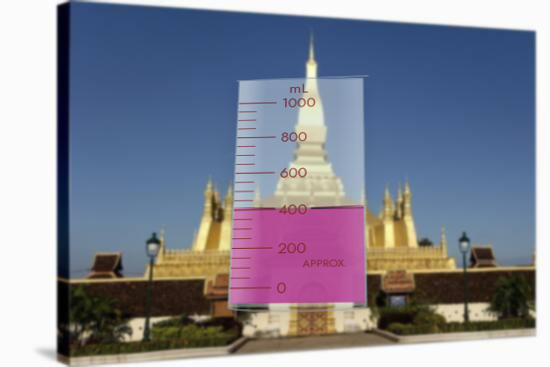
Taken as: 400,mL
